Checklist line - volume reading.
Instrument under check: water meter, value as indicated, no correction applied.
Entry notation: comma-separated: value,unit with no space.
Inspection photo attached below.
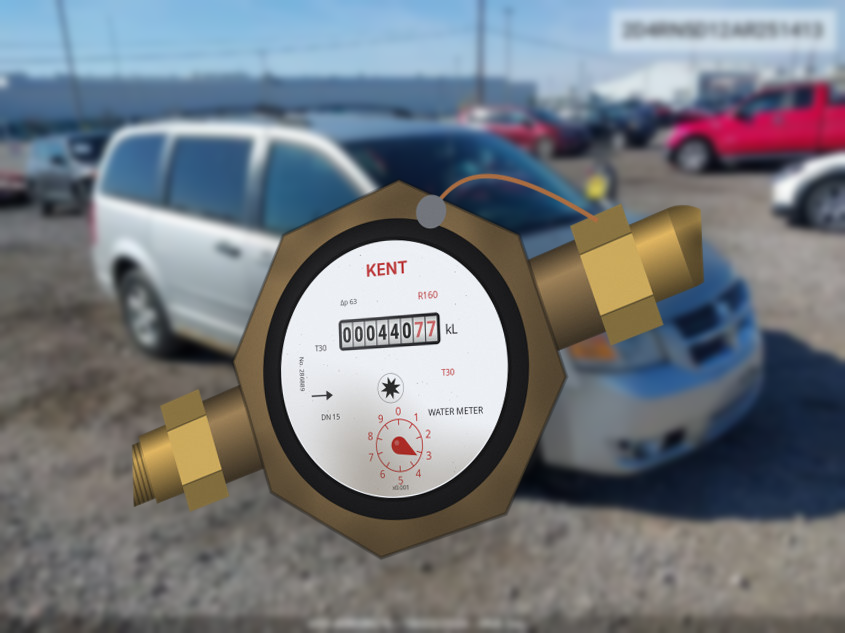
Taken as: 440.773,kL
